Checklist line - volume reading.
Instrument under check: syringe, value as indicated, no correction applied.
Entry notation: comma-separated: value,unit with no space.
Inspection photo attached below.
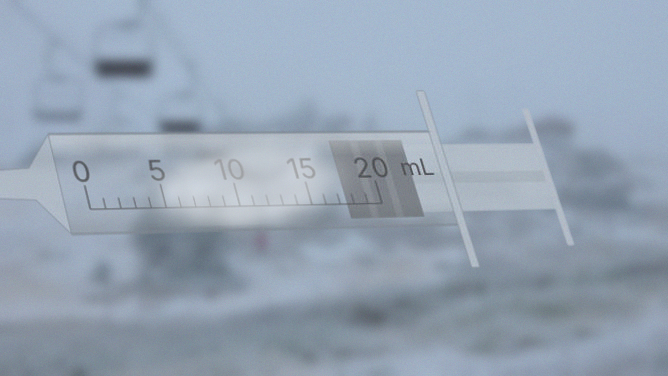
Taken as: 17.5,mL
